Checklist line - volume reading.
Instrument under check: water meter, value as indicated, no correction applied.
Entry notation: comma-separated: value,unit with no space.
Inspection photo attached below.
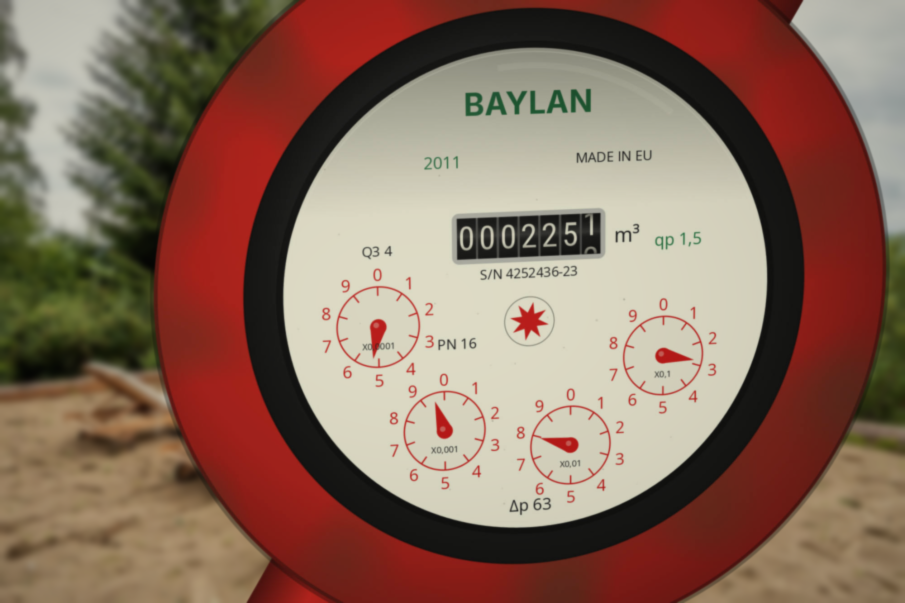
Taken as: 2251.2795,m³
